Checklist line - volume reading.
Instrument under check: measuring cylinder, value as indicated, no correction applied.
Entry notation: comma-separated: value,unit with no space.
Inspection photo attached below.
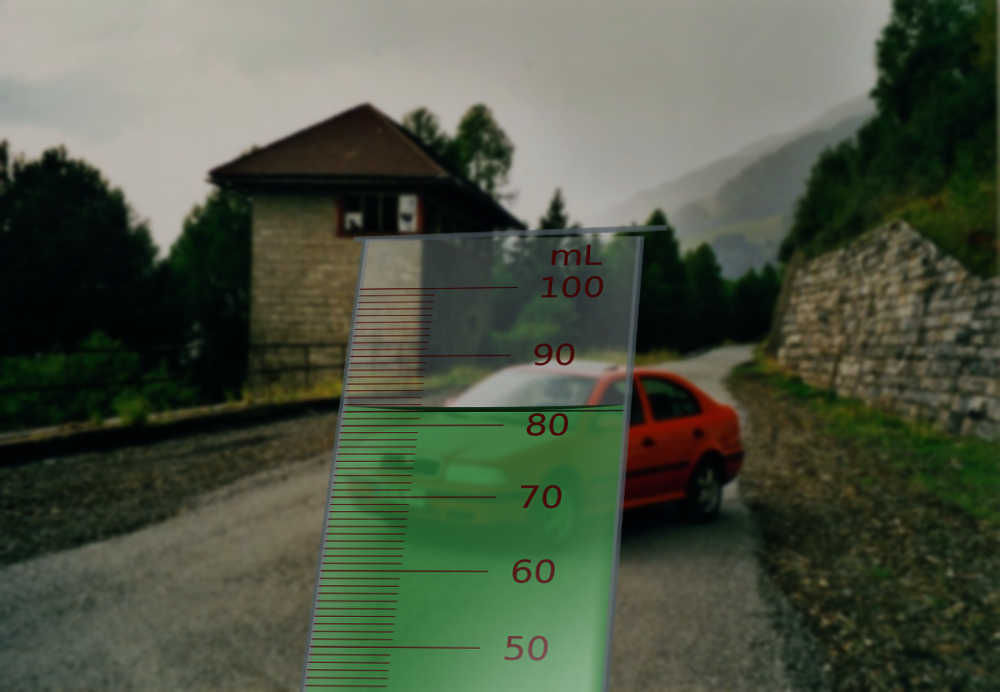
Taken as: 82,mL
